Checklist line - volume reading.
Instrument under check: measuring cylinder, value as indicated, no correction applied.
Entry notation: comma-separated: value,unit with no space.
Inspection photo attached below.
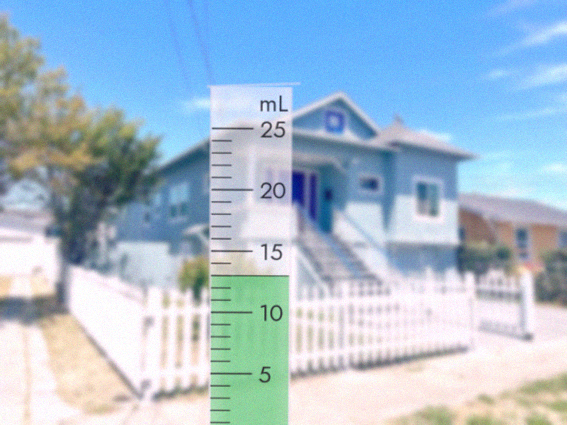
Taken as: 13,mL
